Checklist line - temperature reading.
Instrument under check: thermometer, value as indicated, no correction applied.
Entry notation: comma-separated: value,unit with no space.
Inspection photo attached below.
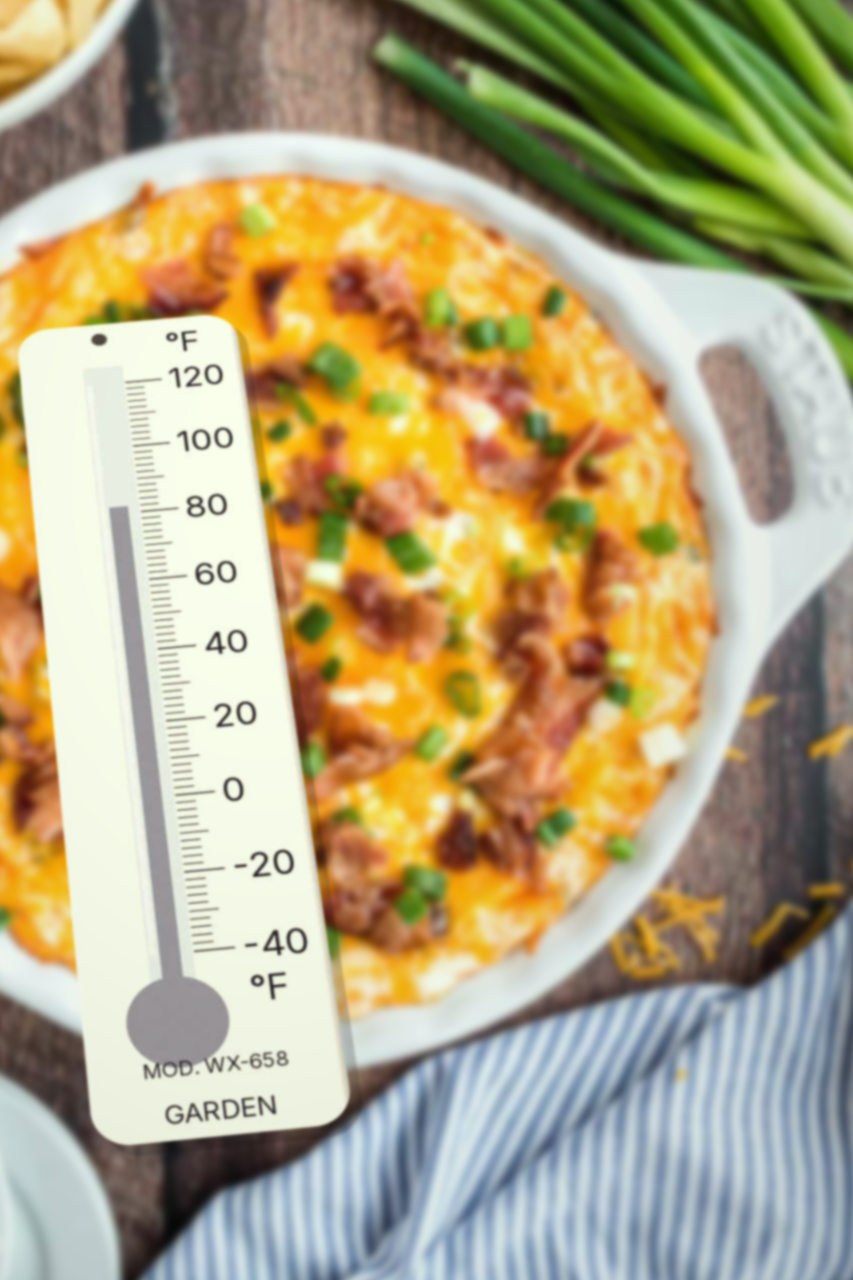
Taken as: 82,°F
